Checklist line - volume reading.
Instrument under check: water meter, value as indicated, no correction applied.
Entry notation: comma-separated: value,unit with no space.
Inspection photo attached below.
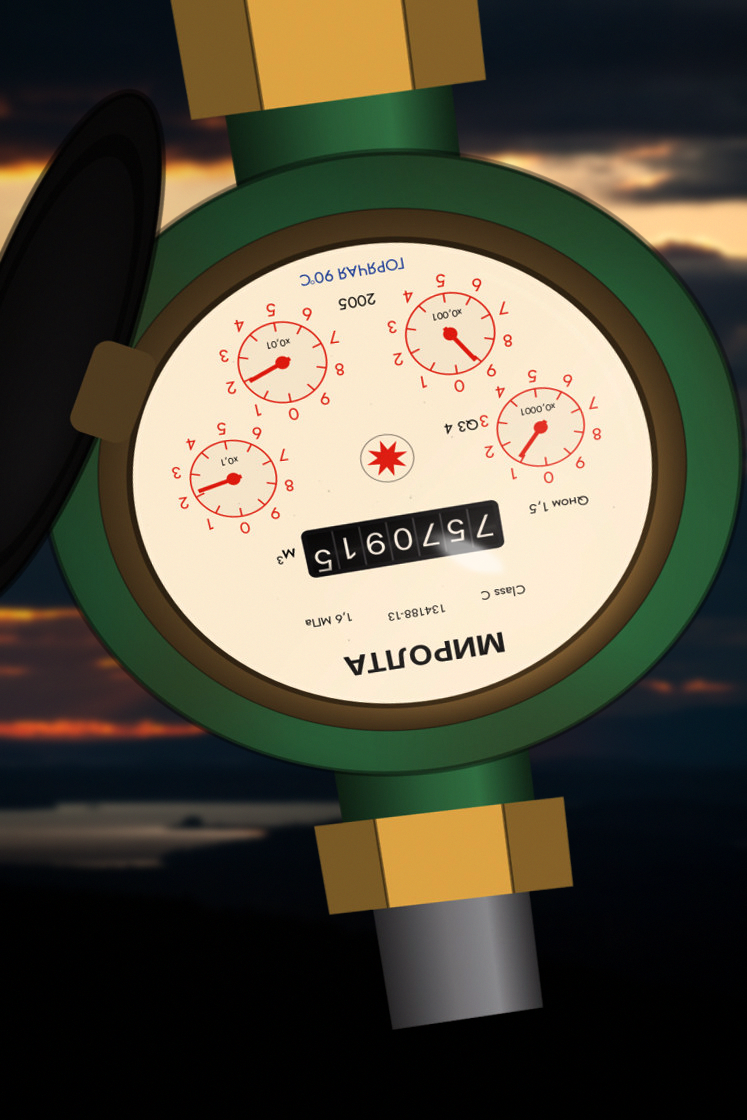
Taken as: 7570915.2191,m³
